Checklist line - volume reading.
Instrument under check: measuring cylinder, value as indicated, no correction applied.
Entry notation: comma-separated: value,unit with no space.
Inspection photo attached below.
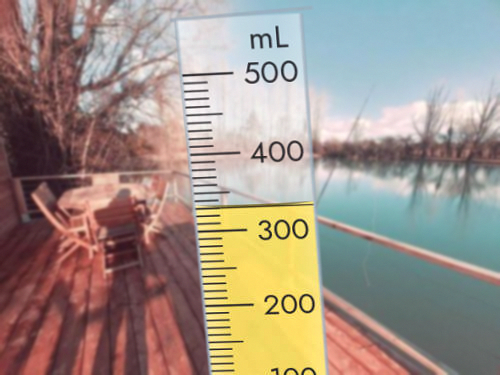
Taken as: 330,mL
